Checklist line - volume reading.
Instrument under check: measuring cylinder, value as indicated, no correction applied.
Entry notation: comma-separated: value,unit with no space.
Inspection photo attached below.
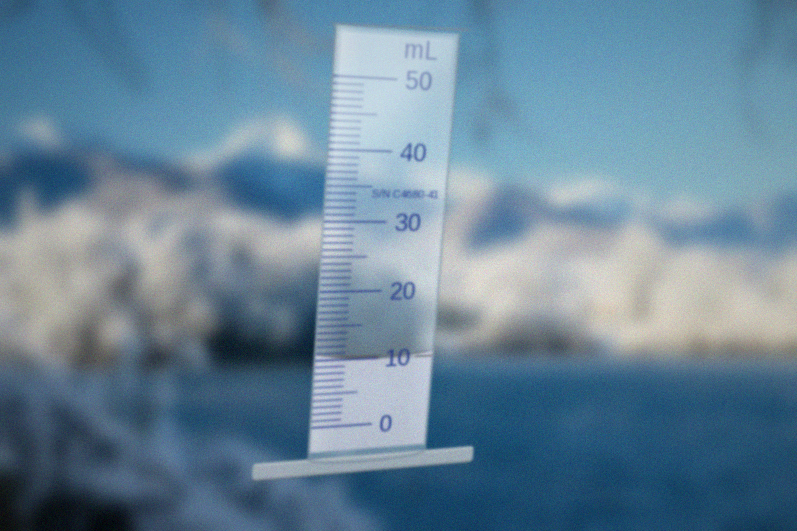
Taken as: 10,mL
